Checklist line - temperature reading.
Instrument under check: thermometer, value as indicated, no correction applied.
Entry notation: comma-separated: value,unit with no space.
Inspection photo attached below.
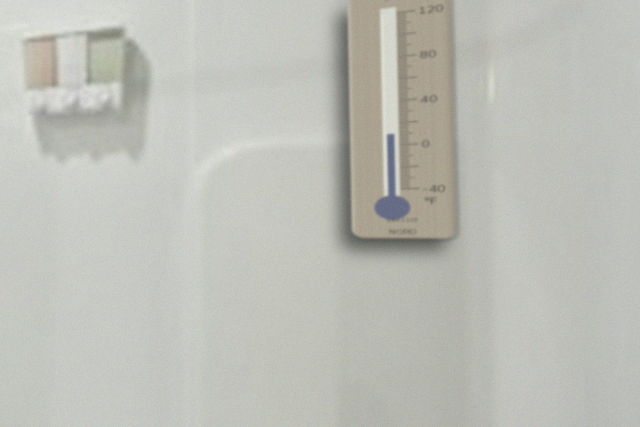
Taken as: 10,°F
